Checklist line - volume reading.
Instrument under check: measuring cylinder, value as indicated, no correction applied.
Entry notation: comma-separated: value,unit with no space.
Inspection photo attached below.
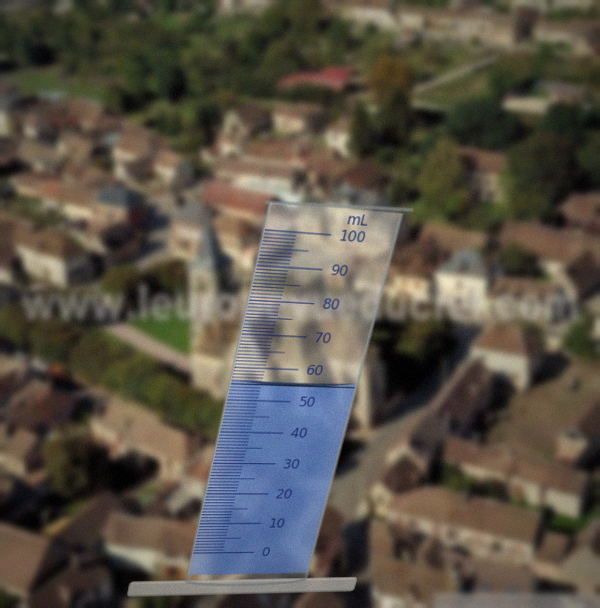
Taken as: 55,mL
